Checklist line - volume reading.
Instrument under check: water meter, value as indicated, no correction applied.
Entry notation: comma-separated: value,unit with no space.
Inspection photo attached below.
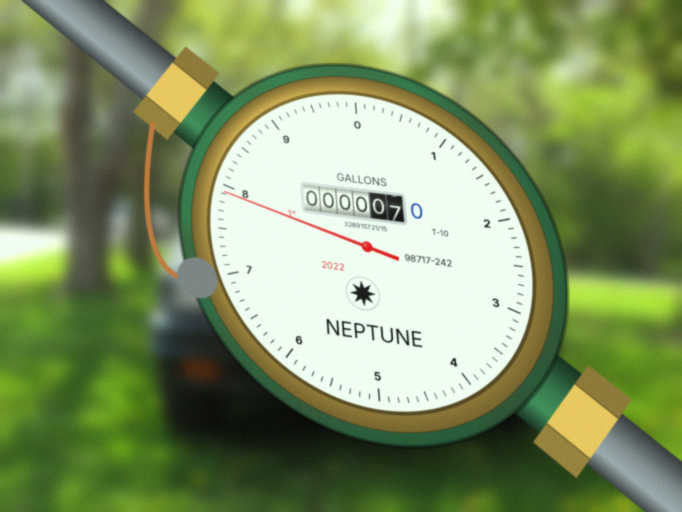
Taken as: 67.9,gal
